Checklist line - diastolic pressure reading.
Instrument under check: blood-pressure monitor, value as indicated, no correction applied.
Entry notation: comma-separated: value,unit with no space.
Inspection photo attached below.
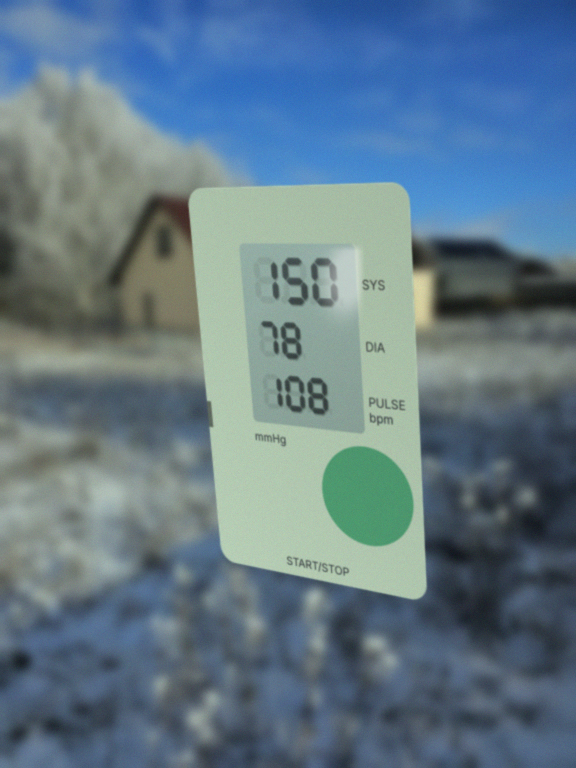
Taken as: 78,mmHg
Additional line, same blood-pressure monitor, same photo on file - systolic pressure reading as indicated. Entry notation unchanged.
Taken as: 150,mmHg
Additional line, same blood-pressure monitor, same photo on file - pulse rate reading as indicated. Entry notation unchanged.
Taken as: 108,bpm
